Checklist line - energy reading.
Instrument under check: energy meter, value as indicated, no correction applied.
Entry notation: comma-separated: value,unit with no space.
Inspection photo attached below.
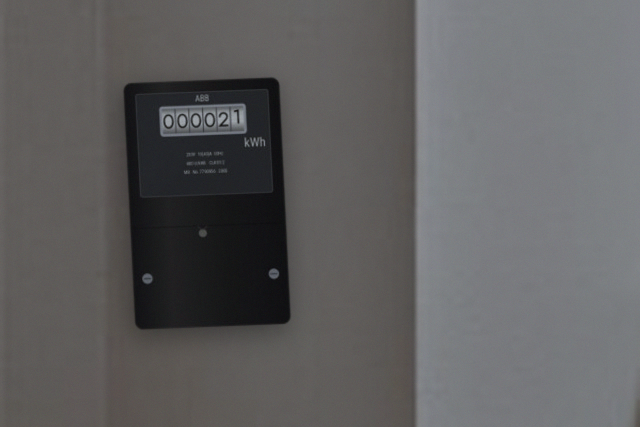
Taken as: 21,kWh
